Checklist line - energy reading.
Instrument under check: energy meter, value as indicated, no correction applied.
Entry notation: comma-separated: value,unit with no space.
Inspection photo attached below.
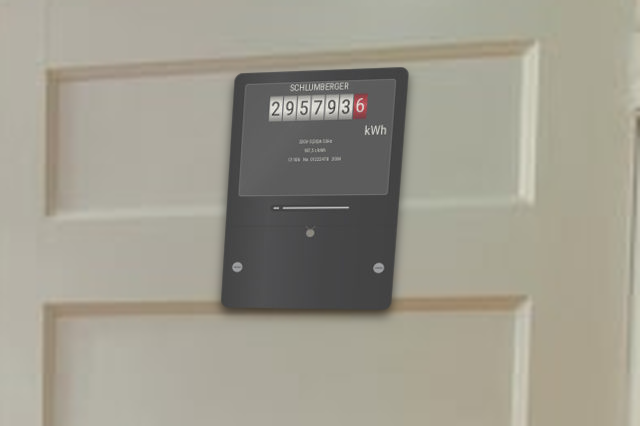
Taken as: 295793.6,kWh
